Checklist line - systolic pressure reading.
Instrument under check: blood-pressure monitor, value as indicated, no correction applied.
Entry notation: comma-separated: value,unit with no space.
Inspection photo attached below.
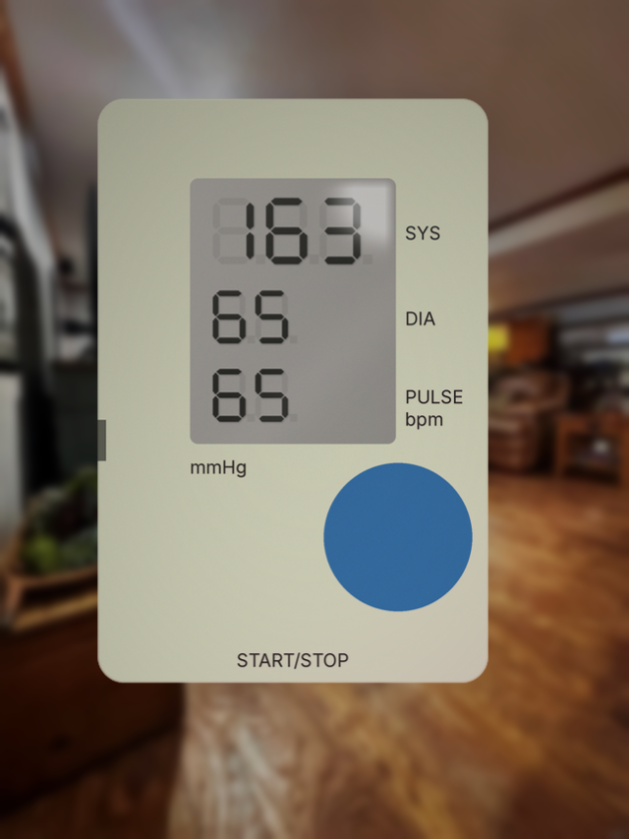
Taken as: 163,mmHg
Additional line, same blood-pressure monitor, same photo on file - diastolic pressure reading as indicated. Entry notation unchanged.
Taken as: 65,mmHg
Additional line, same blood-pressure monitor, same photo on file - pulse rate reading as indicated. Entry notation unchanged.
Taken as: 65,bpm
